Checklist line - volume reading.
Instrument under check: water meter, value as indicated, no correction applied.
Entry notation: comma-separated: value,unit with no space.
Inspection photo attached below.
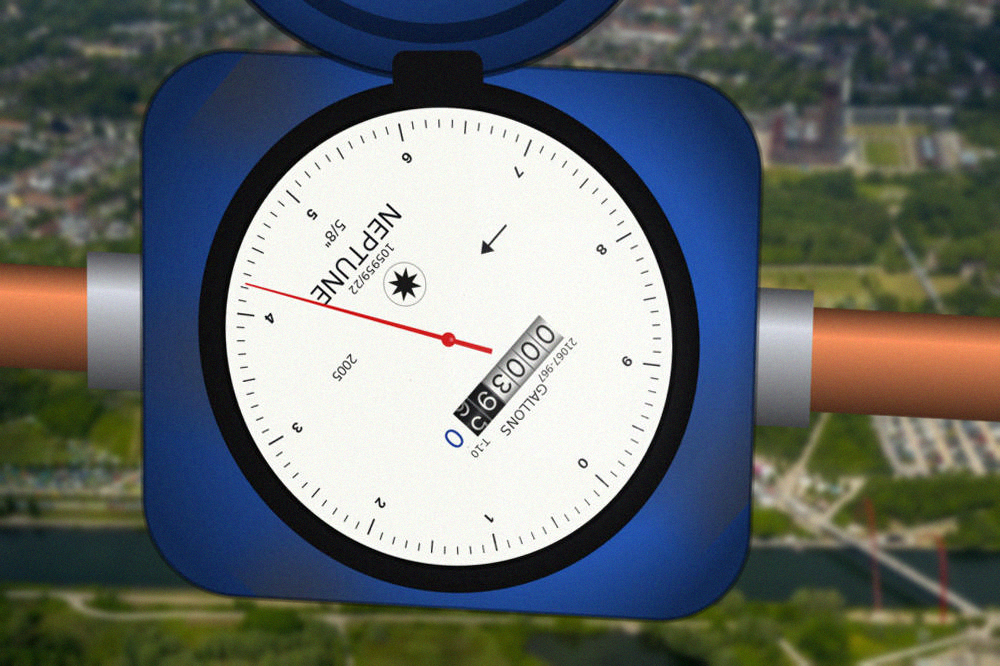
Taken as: 3954.2,gal
